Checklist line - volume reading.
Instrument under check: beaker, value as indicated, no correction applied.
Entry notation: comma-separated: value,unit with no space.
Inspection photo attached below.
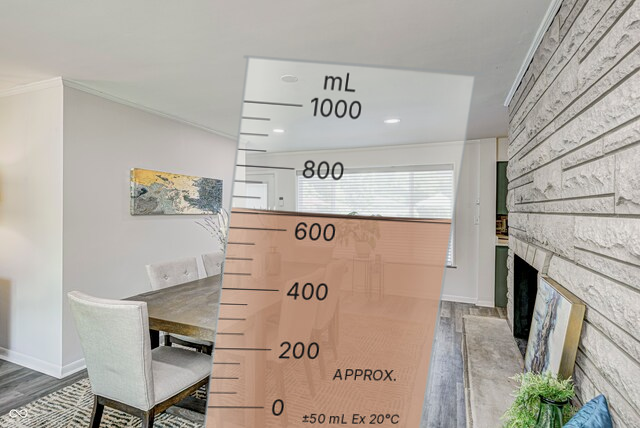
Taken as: 650,mL
